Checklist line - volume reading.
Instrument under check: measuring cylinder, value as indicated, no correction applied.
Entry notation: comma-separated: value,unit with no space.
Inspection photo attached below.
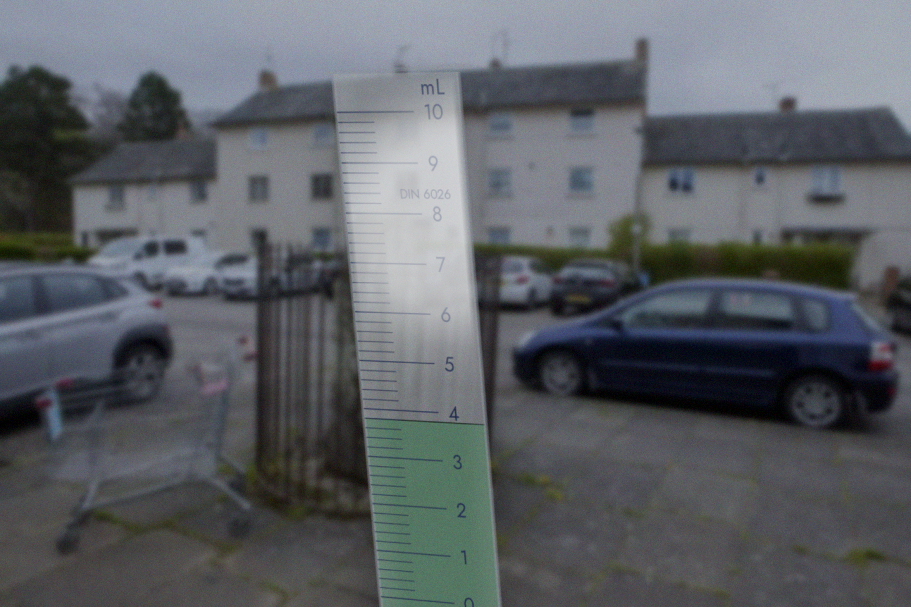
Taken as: 3.8,mL
